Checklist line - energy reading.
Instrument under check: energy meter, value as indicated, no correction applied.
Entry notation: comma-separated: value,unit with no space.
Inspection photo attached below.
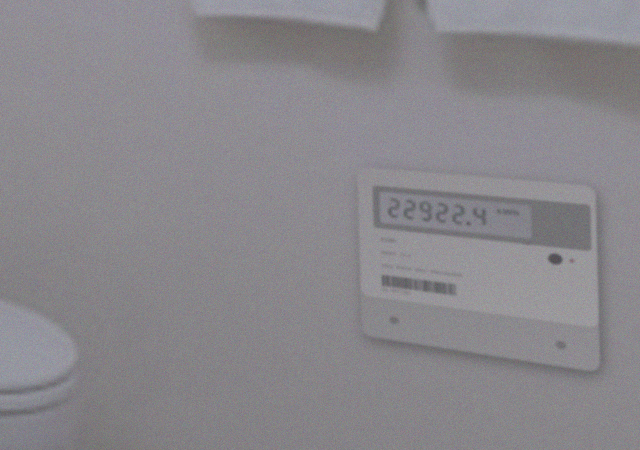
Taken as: 22922.4,kWh
